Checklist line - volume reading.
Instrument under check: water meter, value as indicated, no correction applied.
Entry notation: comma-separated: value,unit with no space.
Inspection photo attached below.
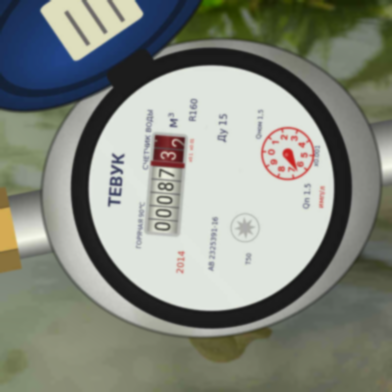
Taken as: 87.316,m³
